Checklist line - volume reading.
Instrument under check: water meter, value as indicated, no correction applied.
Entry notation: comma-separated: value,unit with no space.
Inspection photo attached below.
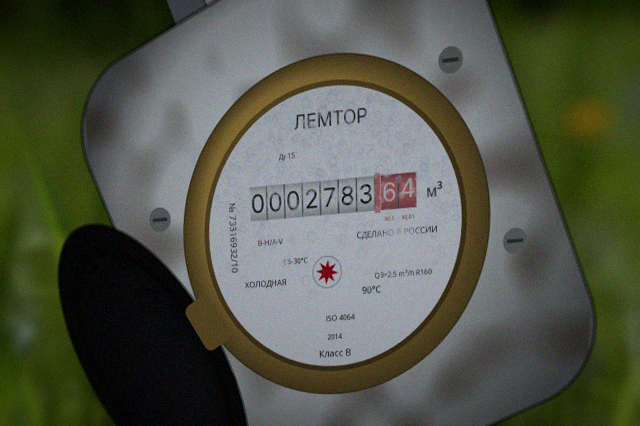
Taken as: 2783.64,m³
